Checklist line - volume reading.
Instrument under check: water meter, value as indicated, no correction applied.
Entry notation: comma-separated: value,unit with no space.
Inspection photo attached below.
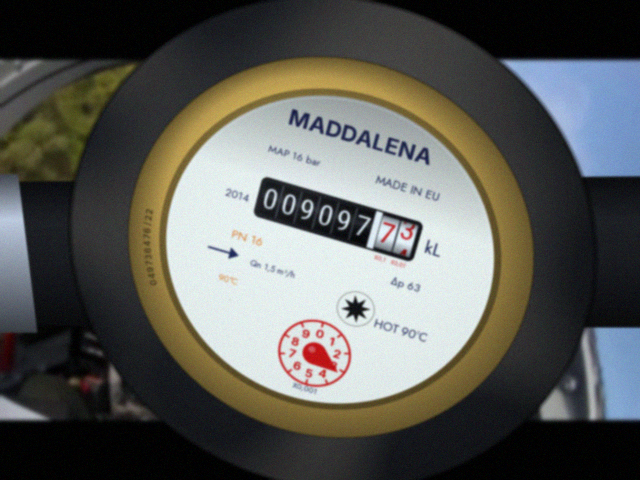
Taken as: 9097.733,kL
